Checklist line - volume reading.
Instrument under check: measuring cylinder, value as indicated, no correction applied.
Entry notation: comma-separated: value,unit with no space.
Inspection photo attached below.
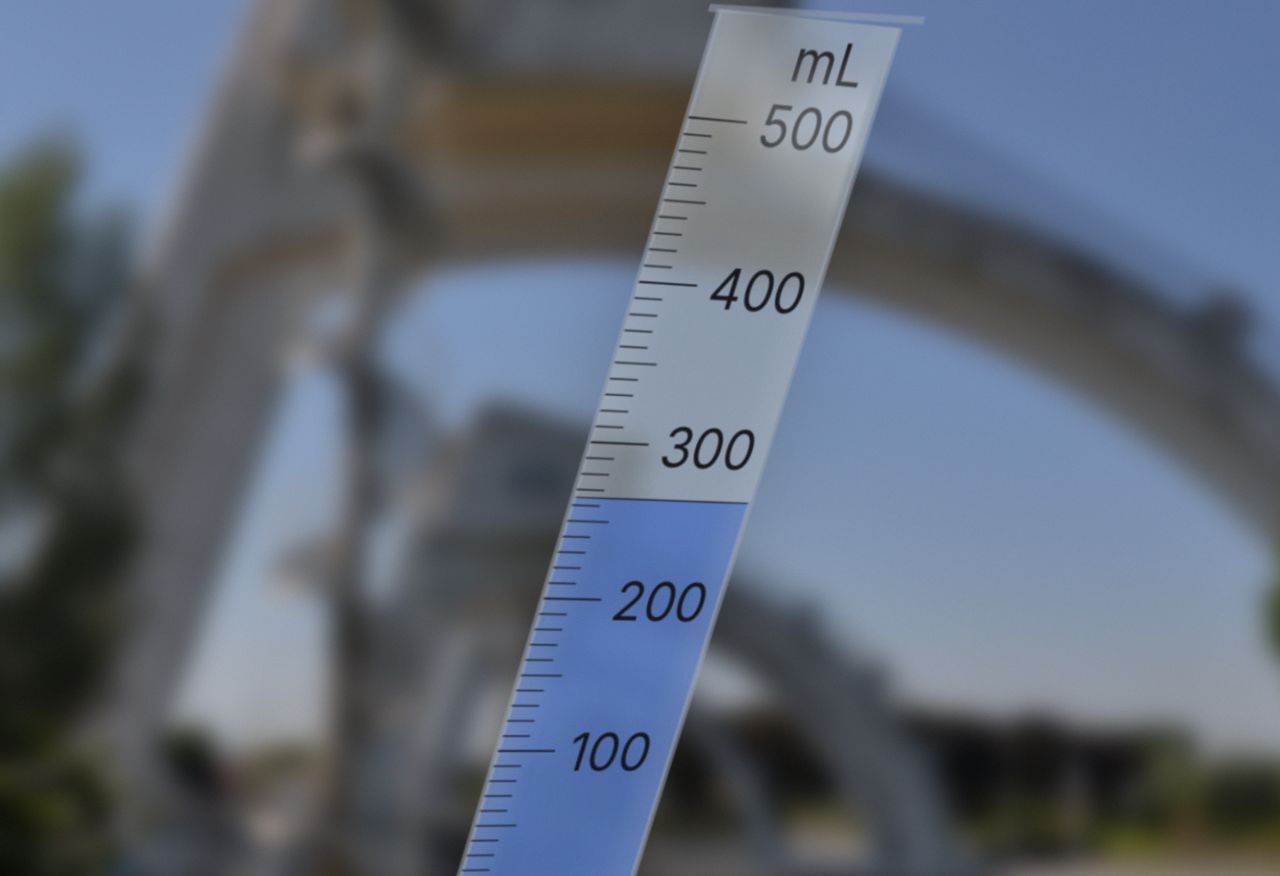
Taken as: 265,mL
